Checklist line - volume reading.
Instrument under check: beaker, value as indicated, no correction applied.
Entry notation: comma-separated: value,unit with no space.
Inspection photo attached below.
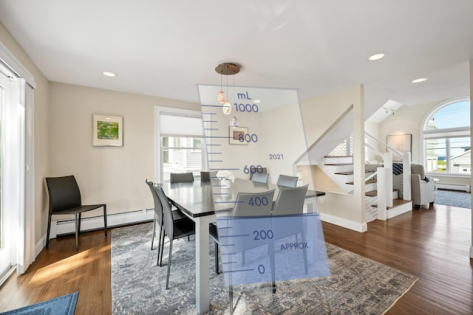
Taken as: 300,mL
